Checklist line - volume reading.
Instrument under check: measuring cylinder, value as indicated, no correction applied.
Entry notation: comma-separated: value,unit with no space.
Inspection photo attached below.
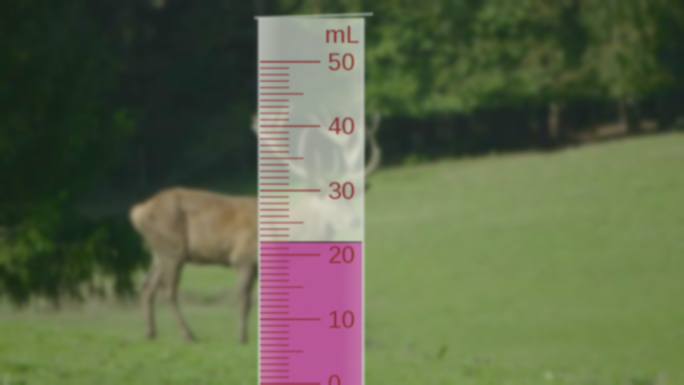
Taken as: 22,mL
